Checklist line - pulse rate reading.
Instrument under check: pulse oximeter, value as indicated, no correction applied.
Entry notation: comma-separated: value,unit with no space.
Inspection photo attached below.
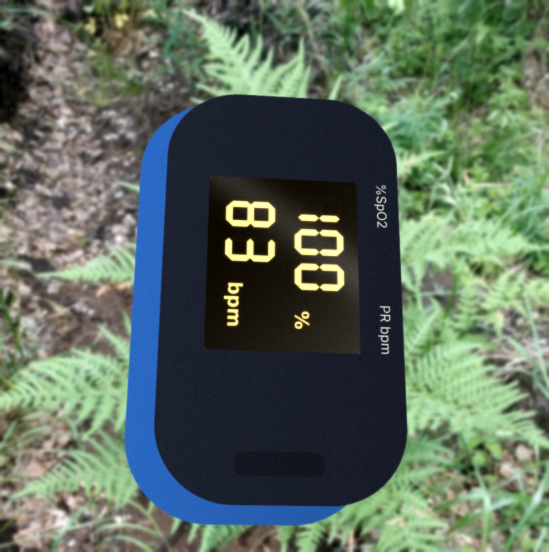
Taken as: 83,bpm
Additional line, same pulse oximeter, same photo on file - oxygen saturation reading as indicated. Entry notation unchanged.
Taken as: 100,%
